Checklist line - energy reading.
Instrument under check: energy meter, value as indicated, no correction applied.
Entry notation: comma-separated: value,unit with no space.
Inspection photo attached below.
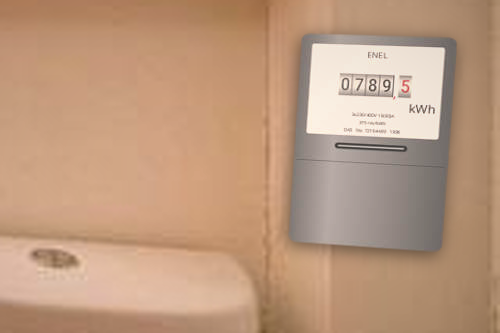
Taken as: 789.5,kWh
